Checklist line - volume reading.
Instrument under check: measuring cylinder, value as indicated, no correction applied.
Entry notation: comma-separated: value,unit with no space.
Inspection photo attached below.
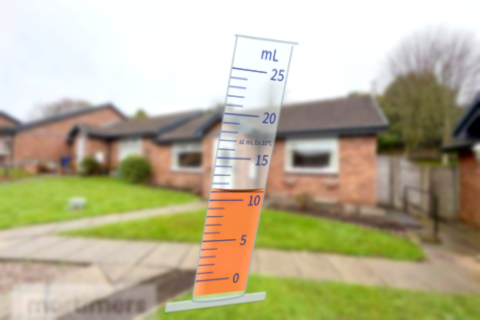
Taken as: 11,mL
